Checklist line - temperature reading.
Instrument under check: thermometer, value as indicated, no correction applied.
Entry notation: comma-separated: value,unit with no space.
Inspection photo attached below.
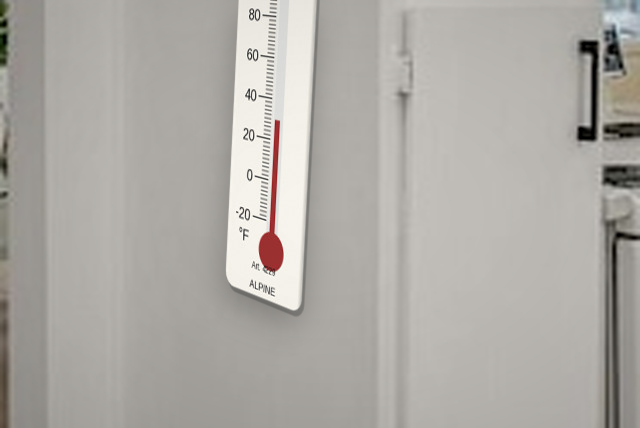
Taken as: 30,°F
